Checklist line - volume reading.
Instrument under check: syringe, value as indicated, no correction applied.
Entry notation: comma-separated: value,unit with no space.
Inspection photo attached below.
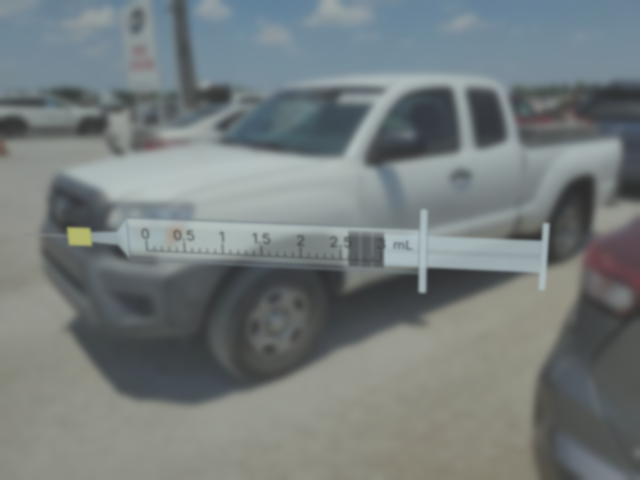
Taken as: 2.6,mL
